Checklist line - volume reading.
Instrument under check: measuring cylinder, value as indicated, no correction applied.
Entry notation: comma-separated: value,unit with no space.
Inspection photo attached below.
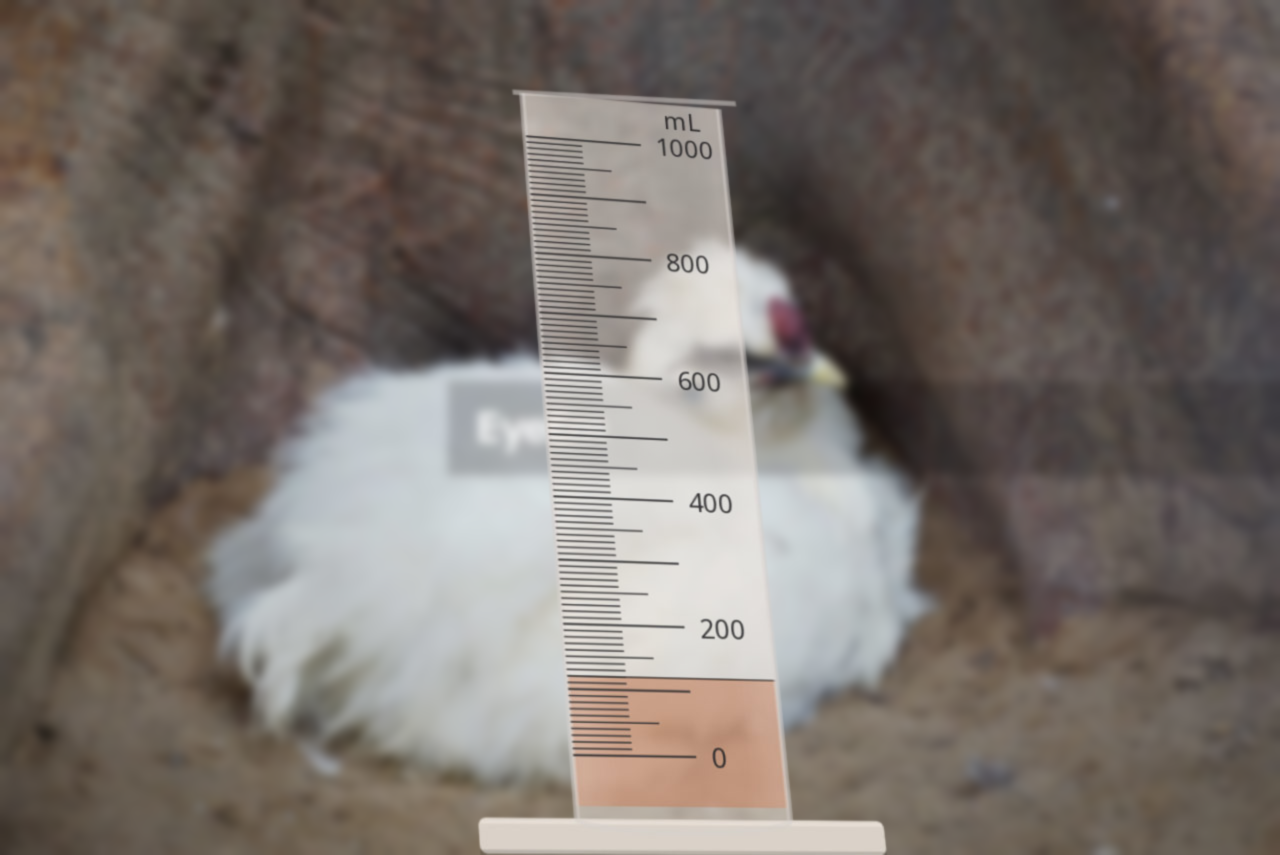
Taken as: 120,mL
